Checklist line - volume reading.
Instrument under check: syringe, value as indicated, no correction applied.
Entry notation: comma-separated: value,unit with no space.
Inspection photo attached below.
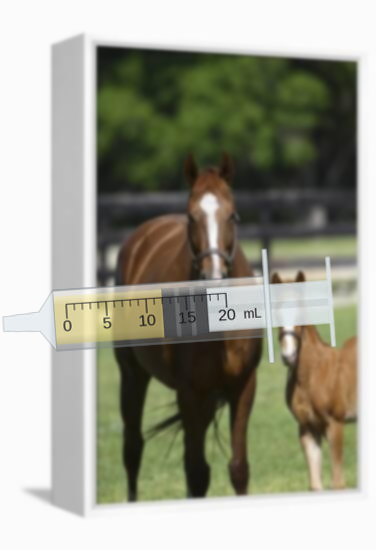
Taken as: 12,mL
